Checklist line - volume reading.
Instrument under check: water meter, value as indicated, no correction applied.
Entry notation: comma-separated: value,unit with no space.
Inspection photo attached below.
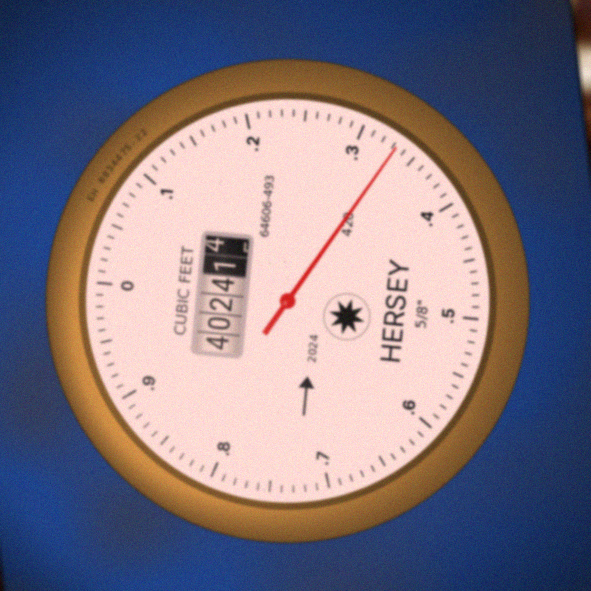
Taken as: 402414.33,ft³
